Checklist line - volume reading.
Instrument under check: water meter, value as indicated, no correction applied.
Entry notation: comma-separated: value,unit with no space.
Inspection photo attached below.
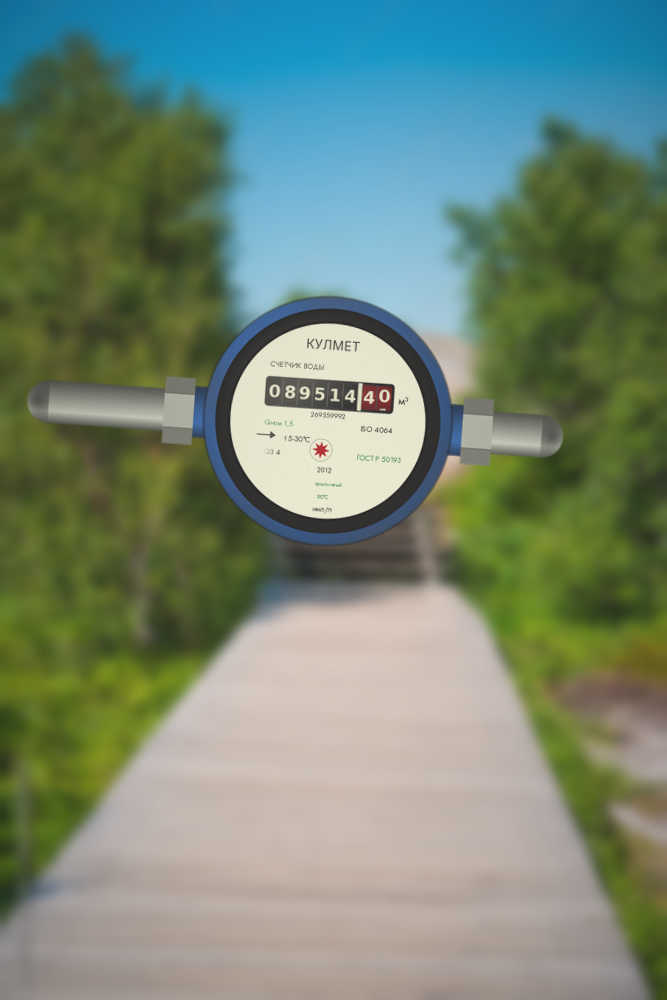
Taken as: 89514.40,m³
